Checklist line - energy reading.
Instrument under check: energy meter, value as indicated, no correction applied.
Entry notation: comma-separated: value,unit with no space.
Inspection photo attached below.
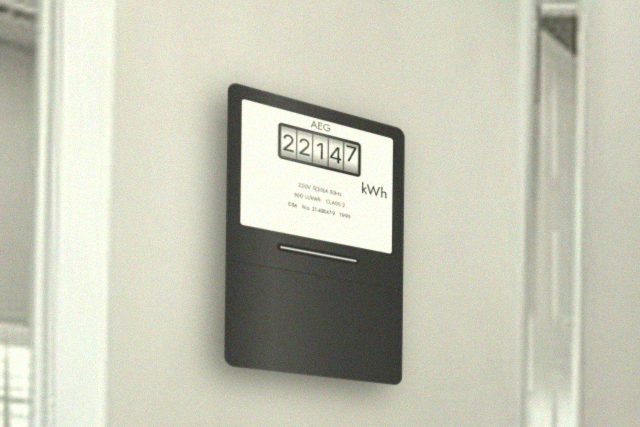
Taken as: 22147,kWh
